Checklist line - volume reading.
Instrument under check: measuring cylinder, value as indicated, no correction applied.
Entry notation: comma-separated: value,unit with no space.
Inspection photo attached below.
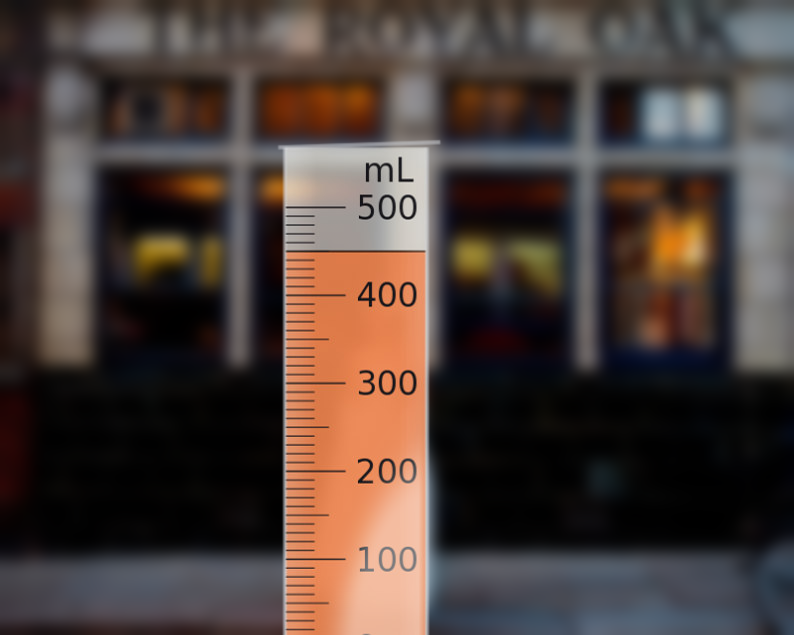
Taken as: 450,mL
